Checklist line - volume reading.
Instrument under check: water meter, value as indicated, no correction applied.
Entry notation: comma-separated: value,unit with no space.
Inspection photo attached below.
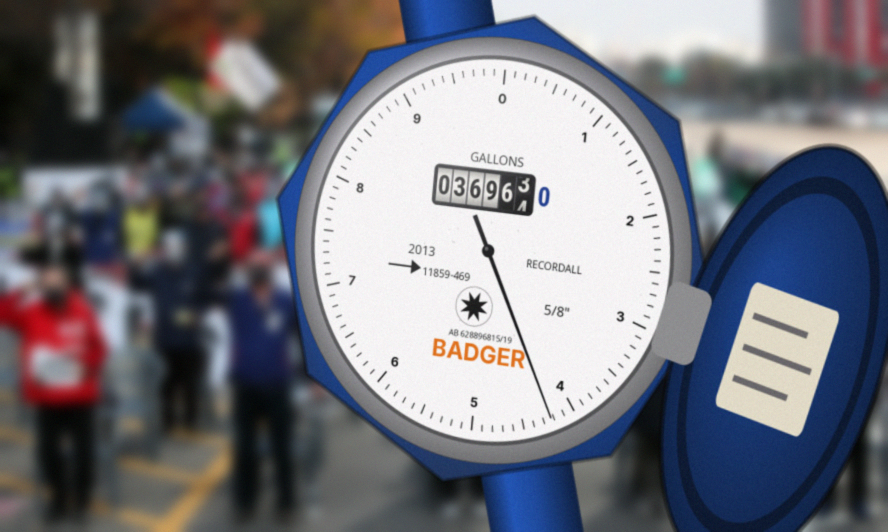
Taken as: 369634.2,gal
